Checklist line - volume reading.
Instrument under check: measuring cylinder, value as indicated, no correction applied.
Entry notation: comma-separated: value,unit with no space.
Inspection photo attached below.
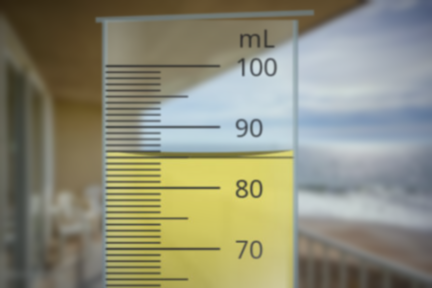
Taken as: 85,mL
